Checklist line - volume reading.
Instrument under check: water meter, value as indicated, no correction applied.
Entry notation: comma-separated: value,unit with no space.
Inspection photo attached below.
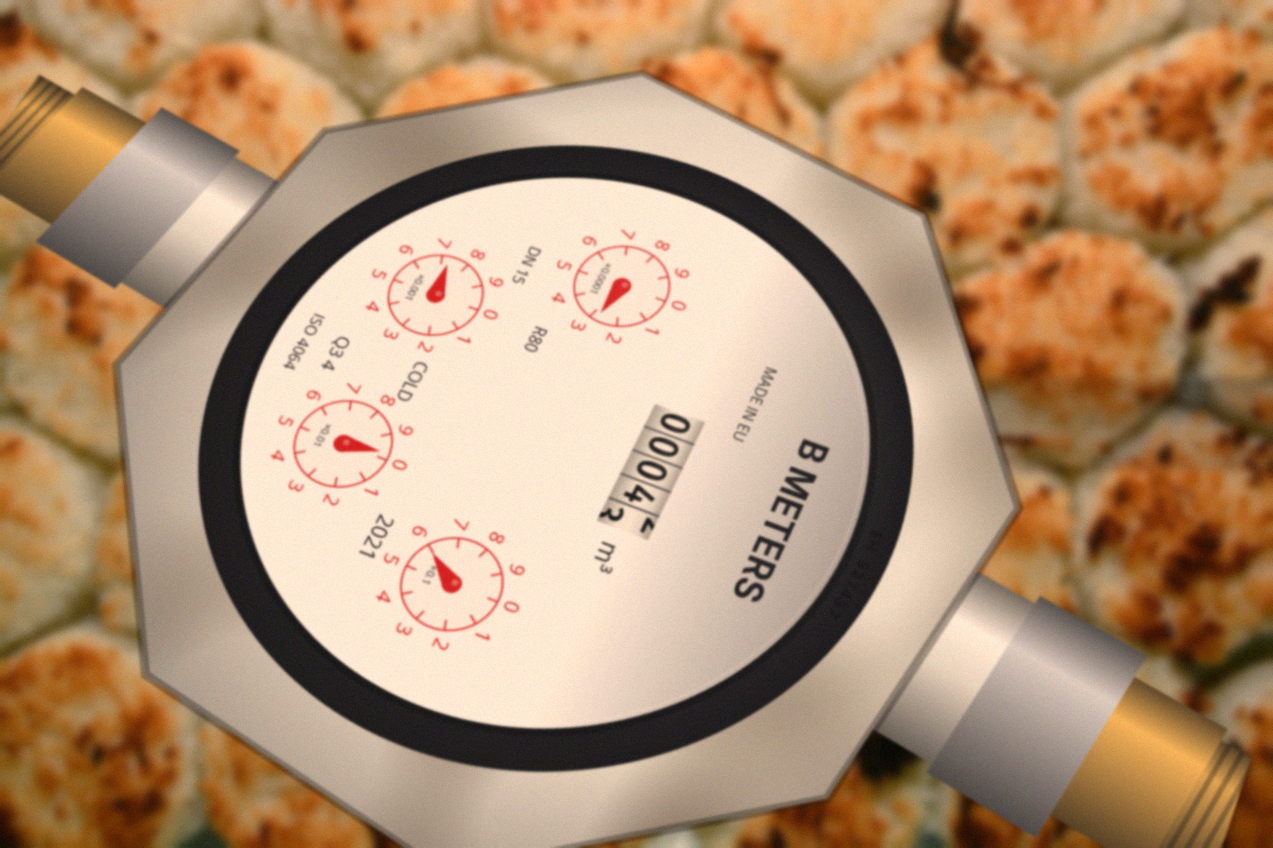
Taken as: 42.5972,m³
